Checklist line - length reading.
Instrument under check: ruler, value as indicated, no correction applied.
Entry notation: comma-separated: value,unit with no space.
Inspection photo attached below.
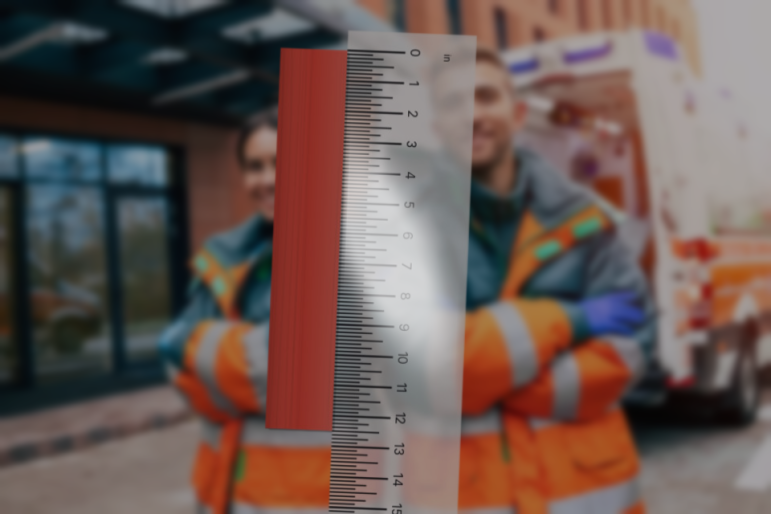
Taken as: 12.5,in
